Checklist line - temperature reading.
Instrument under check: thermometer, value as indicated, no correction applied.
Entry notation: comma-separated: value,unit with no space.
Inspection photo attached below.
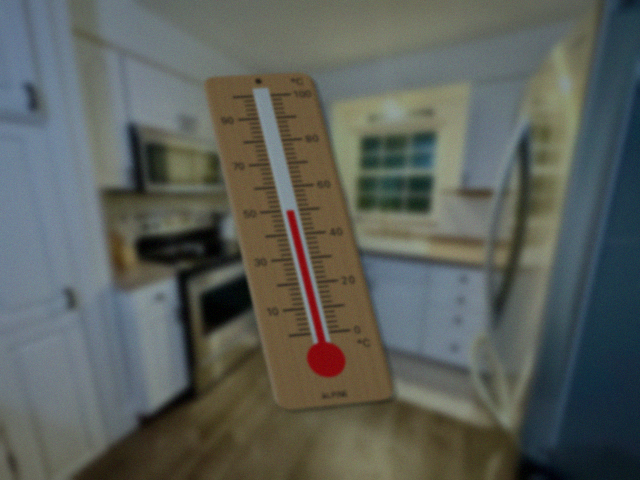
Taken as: 50,°C
